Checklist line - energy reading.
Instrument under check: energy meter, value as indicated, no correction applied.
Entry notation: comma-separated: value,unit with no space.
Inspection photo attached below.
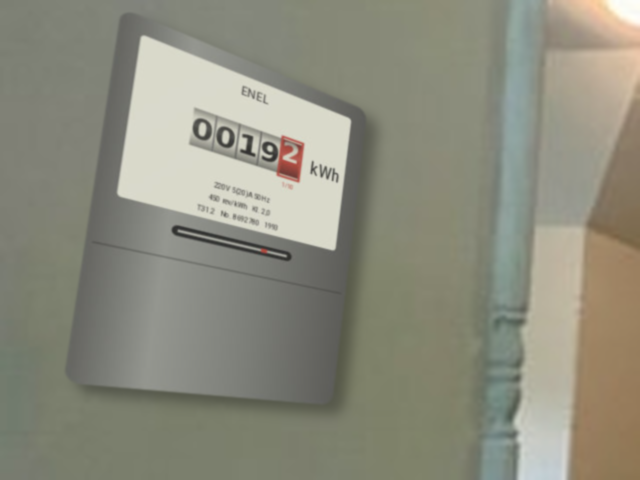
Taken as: 19.2,kWh
